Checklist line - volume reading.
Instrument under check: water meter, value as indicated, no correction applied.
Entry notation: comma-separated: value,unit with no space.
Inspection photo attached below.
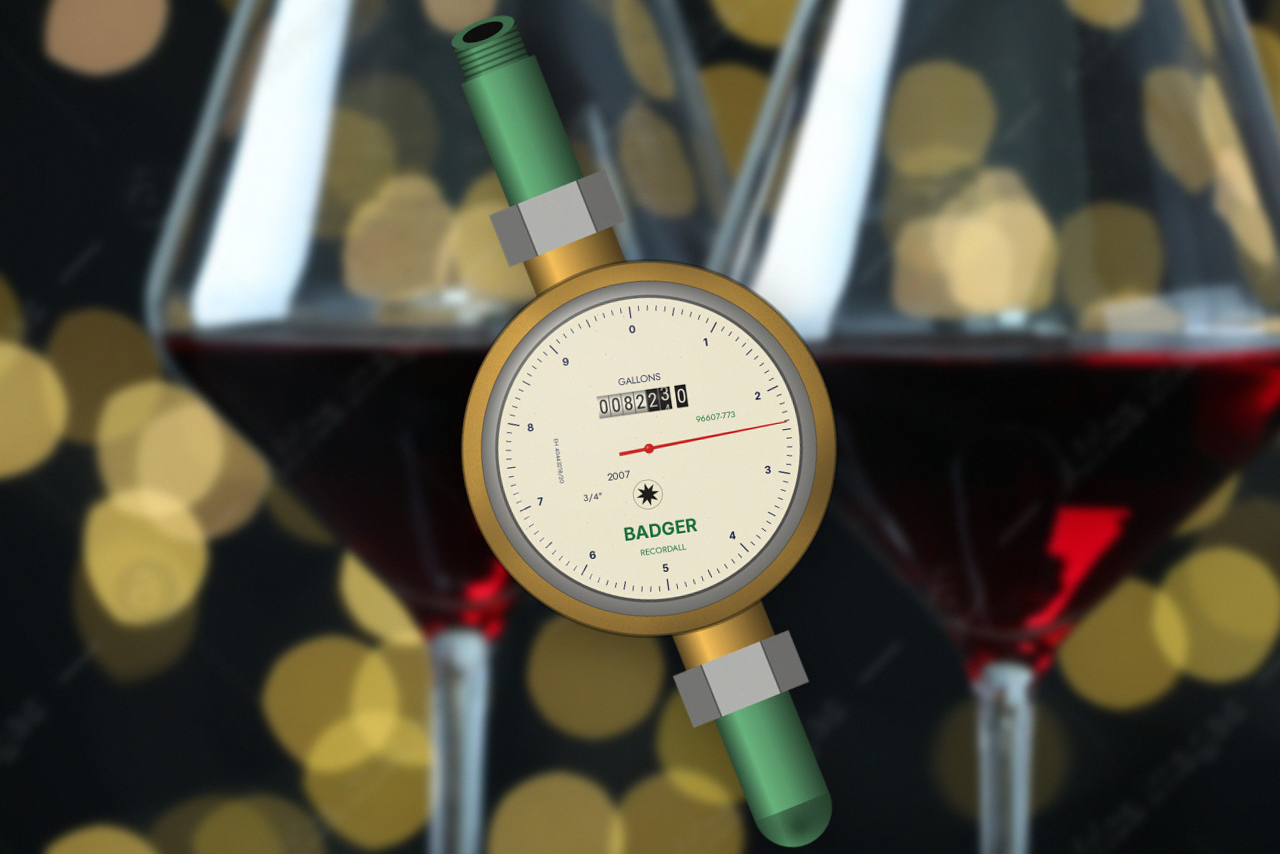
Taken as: 82232.4,gal
